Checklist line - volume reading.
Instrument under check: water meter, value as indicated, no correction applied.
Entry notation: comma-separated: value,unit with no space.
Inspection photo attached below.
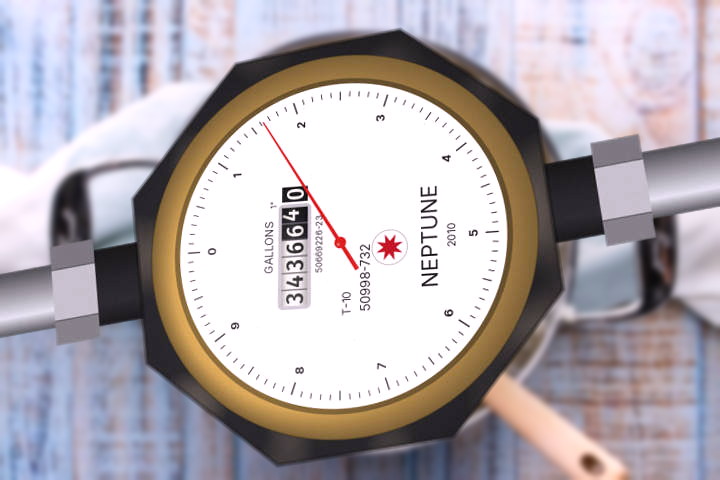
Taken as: 3436641.6,gal
